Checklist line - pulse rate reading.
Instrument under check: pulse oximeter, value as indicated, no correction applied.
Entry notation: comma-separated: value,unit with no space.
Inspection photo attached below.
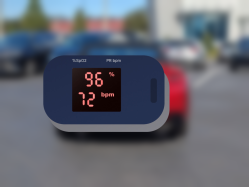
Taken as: 72,bpm
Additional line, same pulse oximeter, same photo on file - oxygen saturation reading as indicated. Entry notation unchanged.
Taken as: 96,%
